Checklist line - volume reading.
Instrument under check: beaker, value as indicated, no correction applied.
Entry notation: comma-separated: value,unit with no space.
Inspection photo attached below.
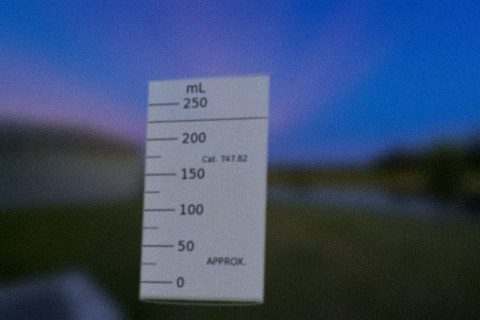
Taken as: 225,mL
